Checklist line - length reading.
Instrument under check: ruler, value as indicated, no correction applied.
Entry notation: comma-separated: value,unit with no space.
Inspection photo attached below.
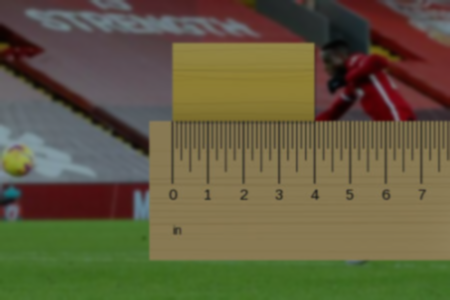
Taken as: 4,in
